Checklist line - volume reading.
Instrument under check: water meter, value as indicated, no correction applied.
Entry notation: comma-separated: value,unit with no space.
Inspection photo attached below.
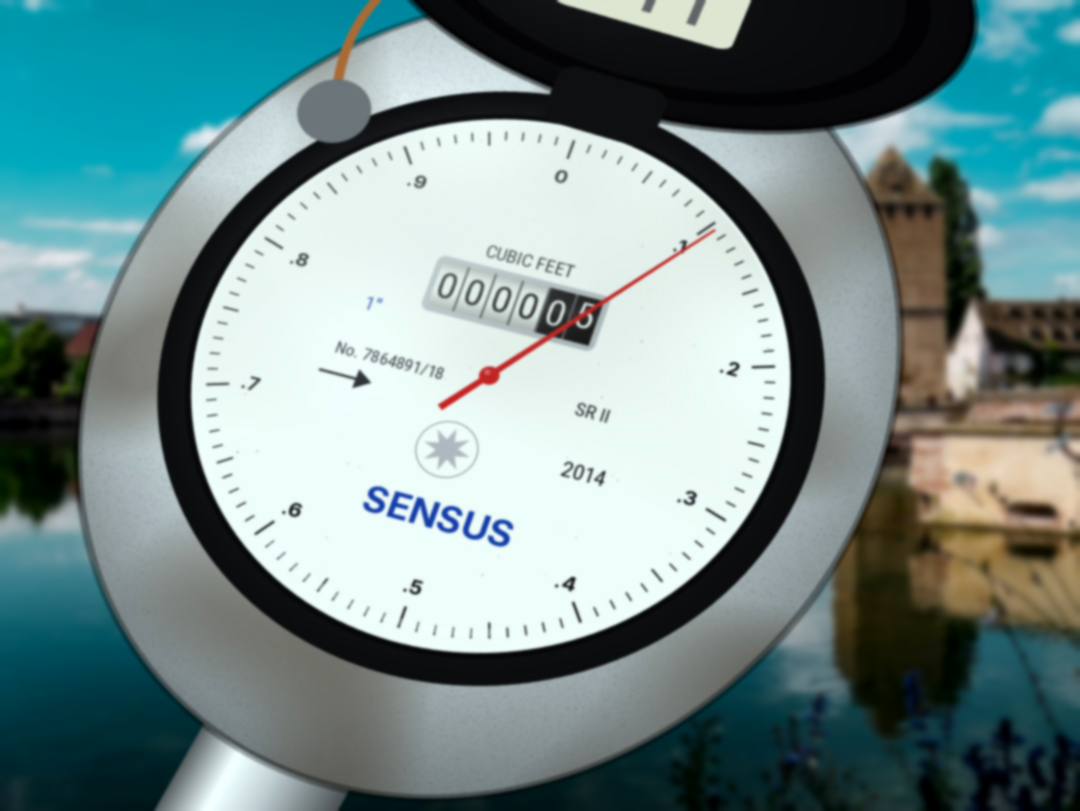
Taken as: 5.10,ft³
